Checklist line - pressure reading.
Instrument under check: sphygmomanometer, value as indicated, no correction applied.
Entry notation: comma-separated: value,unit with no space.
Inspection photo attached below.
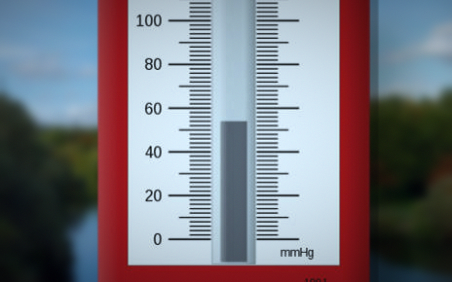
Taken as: 54,mmHg
